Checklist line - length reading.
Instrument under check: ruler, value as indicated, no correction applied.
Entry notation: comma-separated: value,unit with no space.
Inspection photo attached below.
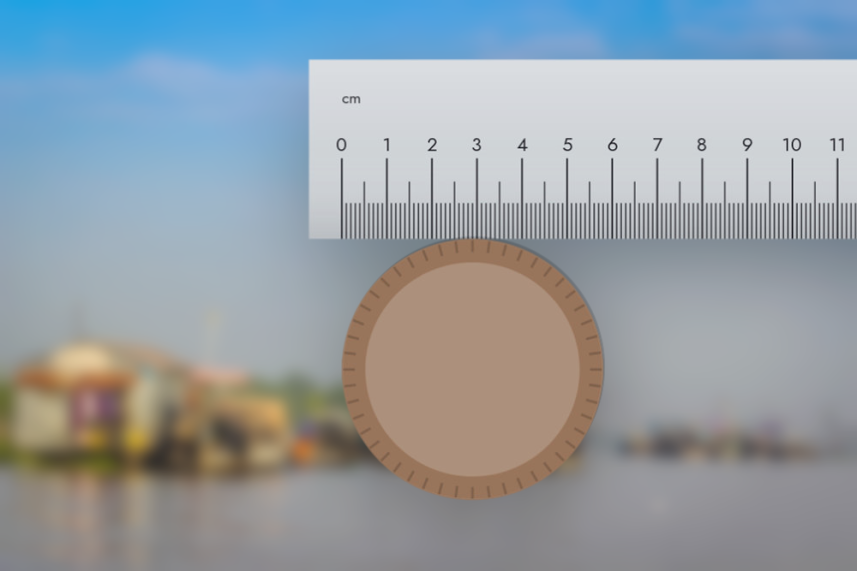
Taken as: 5.8,cm
